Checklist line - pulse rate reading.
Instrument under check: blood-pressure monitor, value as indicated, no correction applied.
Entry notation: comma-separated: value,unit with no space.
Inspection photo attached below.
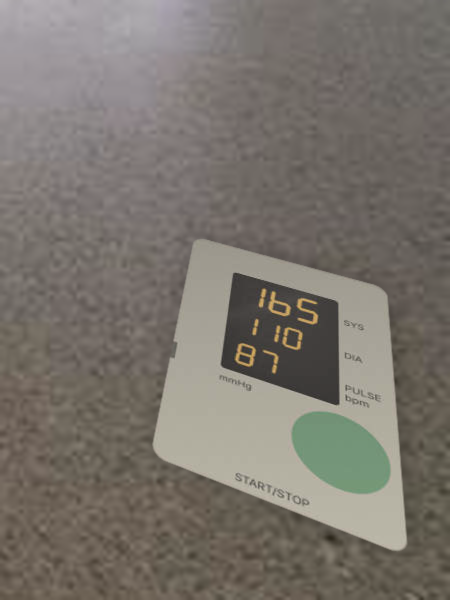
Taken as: 87,bpm
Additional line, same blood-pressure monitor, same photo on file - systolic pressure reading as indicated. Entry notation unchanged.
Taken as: 165,mmHg
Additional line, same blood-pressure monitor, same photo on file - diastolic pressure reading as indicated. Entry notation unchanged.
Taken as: 110,mmHg
